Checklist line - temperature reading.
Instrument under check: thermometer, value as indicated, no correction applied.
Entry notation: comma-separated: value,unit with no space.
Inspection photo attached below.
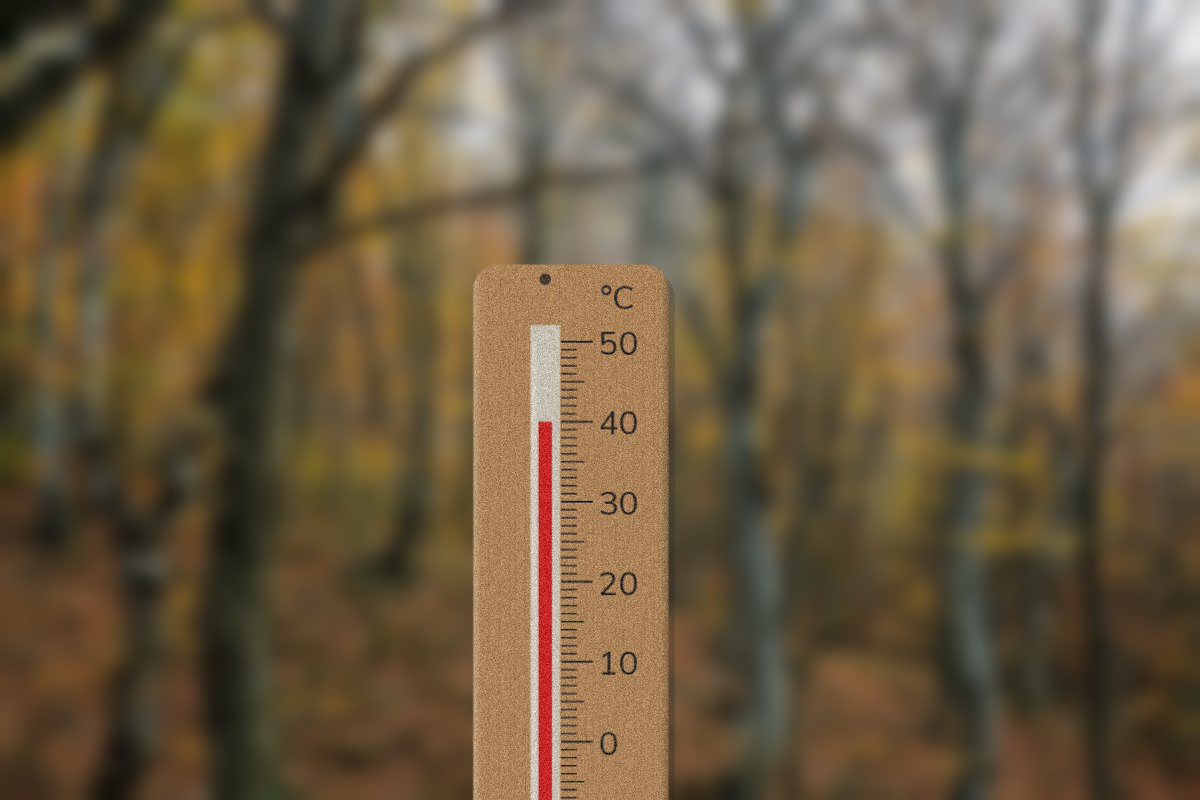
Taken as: 40,°C
